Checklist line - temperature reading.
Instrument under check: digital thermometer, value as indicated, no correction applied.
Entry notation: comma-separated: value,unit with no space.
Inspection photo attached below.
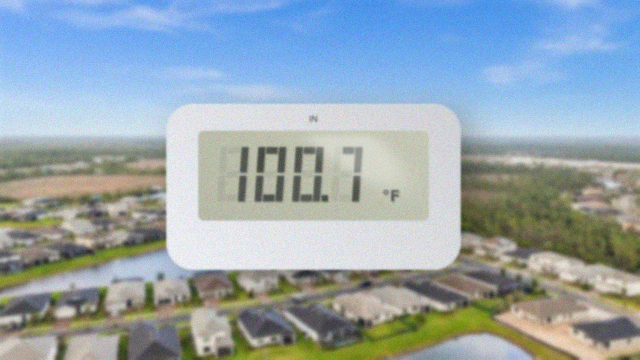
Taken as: 100.7,°F
